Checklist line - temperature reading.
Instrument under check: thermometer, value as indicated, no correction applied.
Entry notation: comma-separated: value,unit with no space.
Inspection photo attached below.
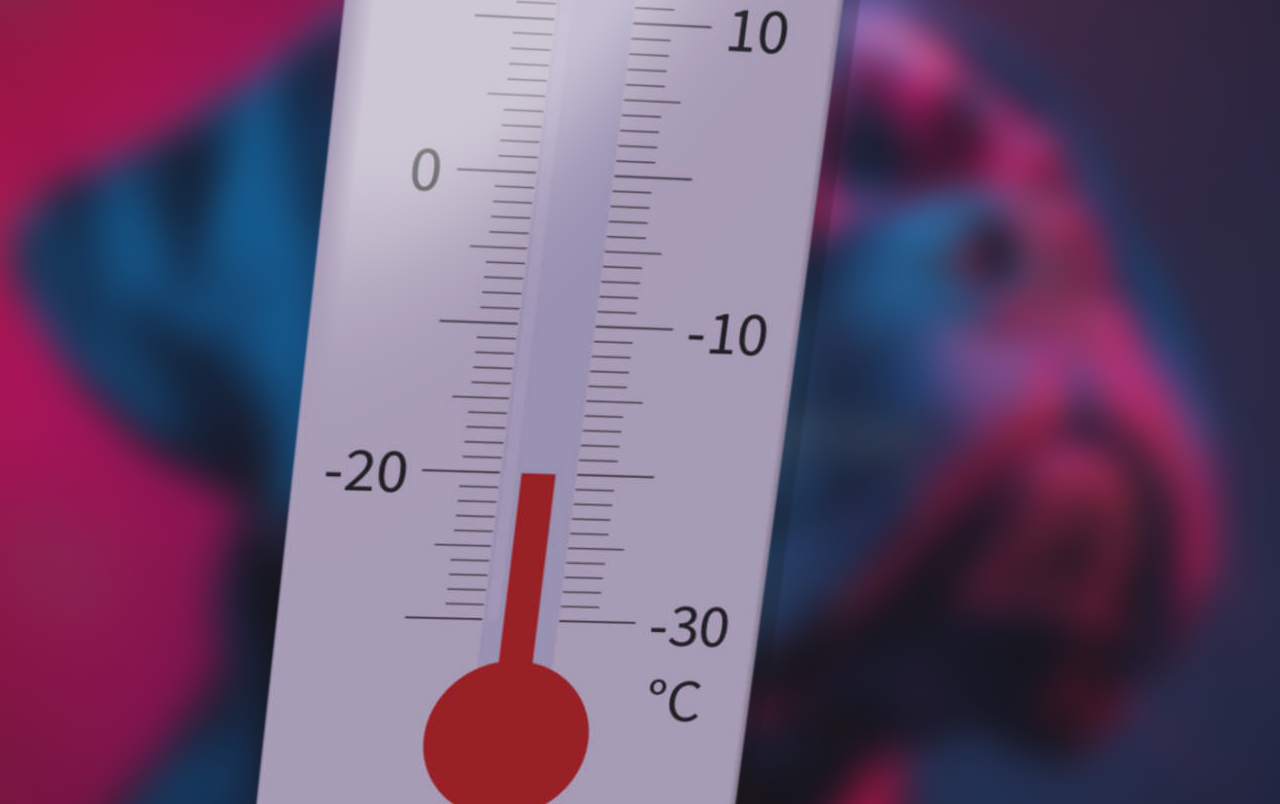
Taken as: -20,°C
